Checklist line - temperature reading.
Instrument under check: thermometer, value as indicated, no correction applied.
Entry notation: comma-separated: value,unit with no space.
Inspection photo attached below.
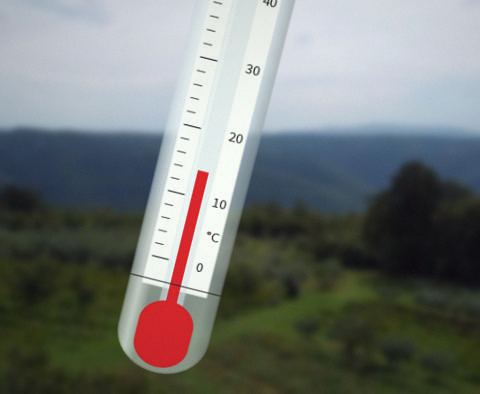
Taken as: 14,°C
